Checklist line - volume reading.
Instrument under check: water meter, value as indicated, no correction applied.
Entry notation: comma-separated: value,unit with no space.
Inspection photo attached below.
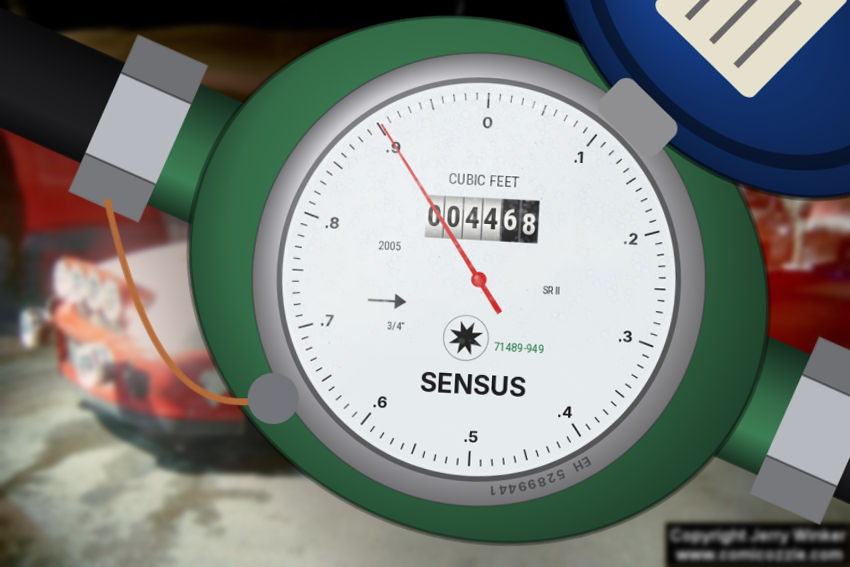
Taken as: 4467.90,ft³
